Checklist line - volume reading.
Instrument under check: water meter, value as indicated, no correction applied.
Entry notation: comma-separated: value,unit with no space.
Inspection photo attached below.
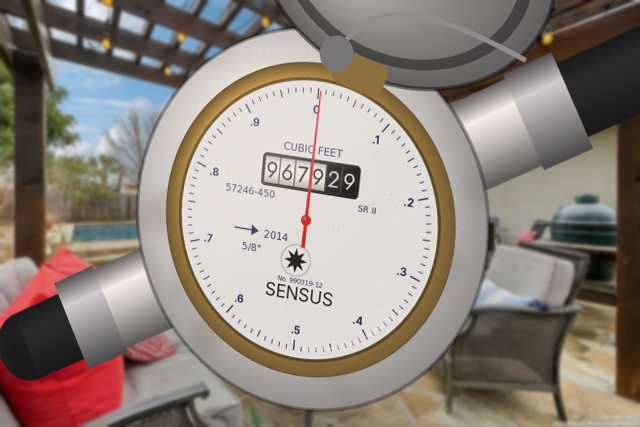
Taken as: 967929.00,ft³
